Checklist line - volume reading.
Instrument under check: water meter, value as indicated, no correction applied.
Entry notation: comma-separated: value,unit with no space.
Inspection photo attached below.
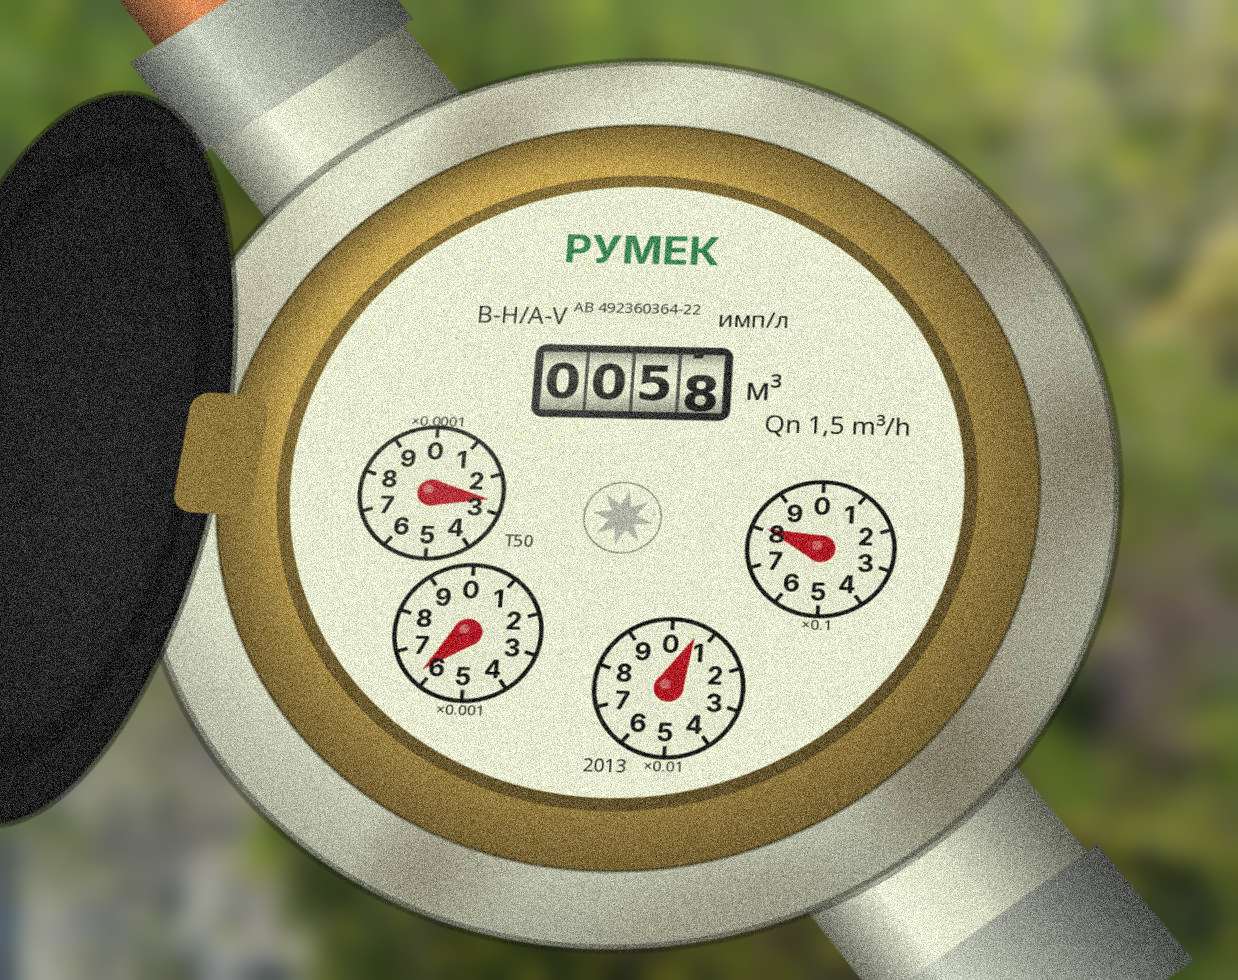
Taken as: 57.8062,m³
